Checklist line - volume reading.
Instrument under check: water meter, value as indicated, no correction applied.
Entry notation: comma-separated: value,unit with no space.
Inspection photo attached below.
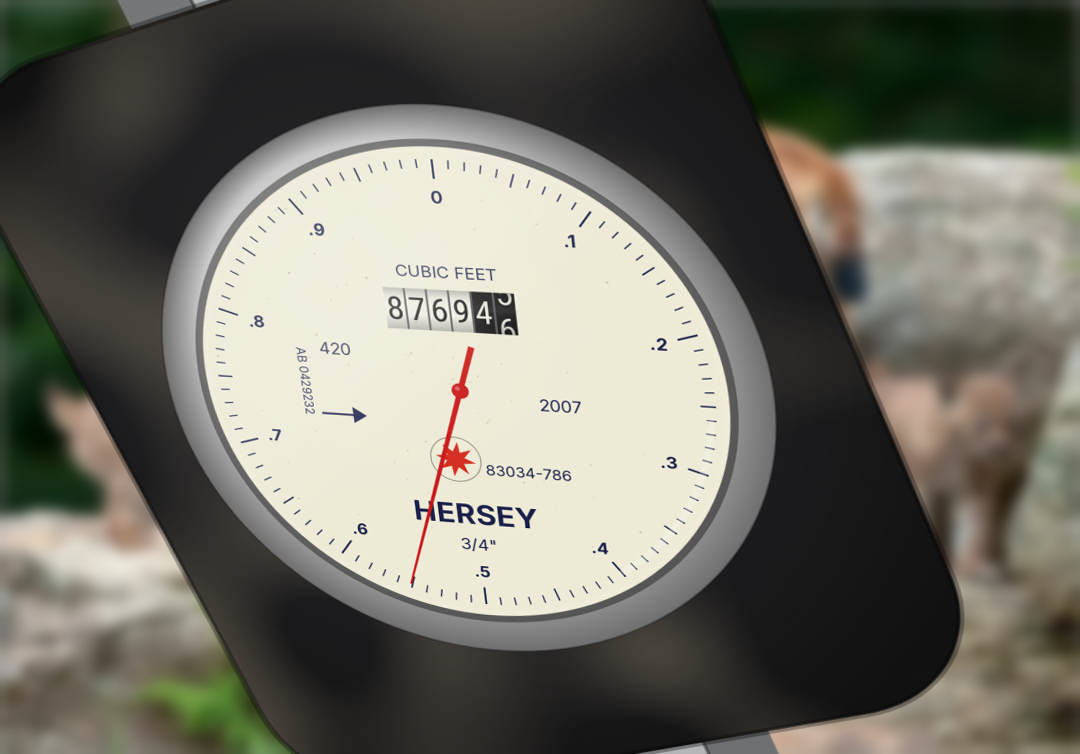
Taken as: 876945.55,ft³
